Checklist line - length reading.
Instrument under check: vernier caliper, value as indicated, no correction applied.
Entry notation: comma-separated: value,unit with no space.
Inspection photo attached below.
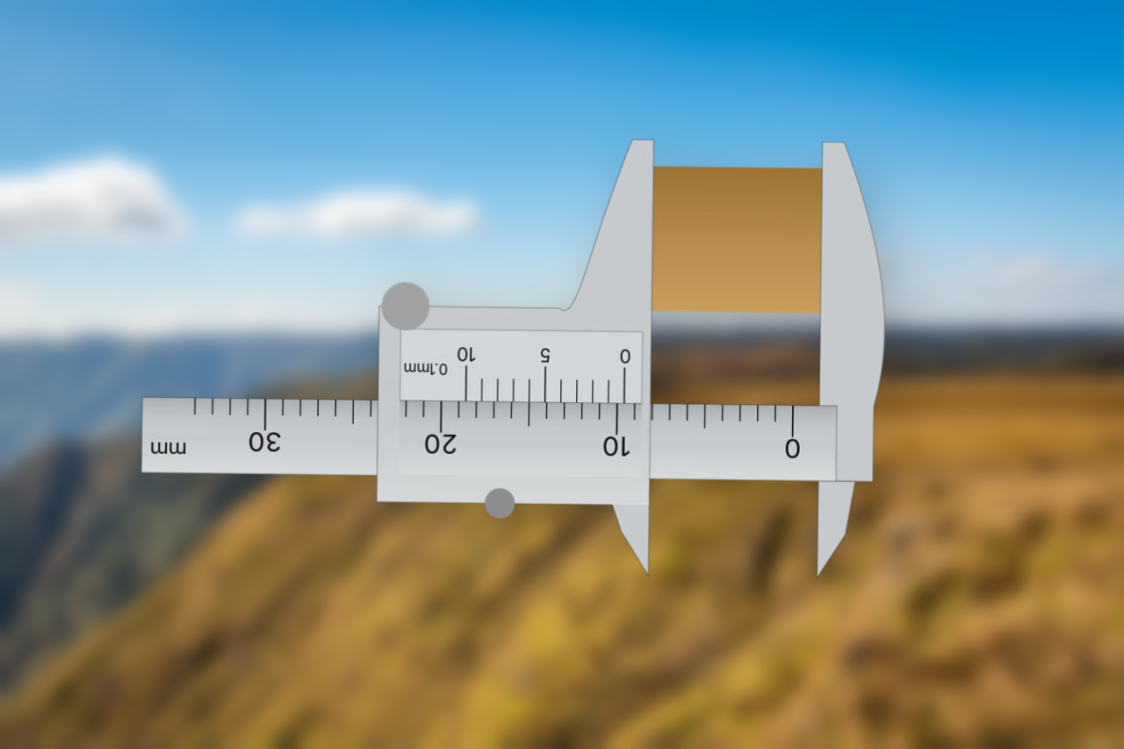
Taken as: 9.6,mm
